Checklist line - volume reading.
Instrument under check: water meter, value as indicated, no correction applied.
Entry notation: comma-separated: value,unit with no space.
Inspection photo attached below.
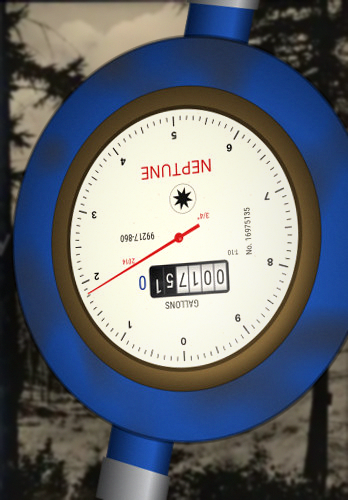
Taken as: 17511.8,gal
